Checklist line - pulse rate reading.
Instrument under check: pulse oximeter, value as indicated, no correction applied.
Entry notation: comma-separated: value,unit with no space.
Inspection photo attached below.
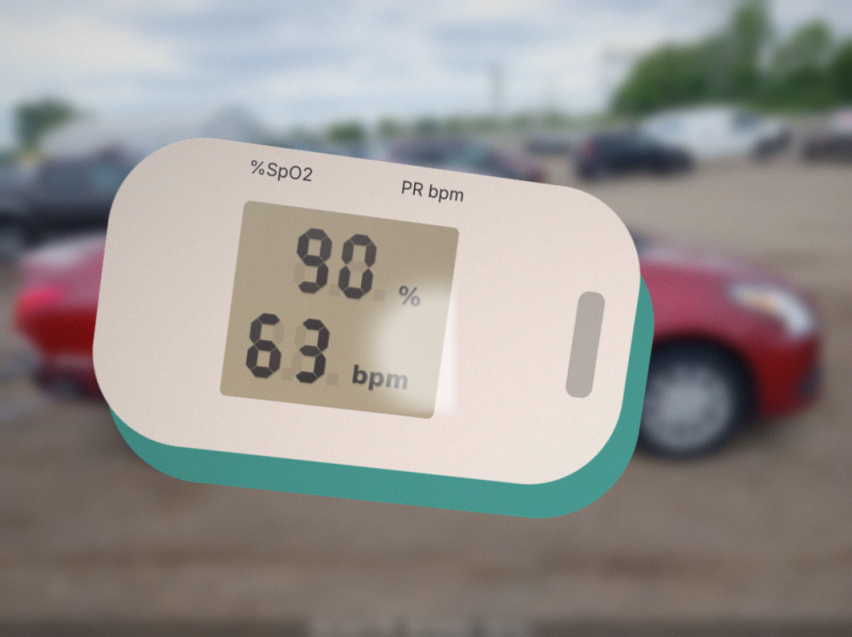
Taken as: 63,bpm
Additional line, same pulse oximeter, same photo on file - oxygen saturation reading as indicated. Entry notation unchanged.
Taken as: 90,%
